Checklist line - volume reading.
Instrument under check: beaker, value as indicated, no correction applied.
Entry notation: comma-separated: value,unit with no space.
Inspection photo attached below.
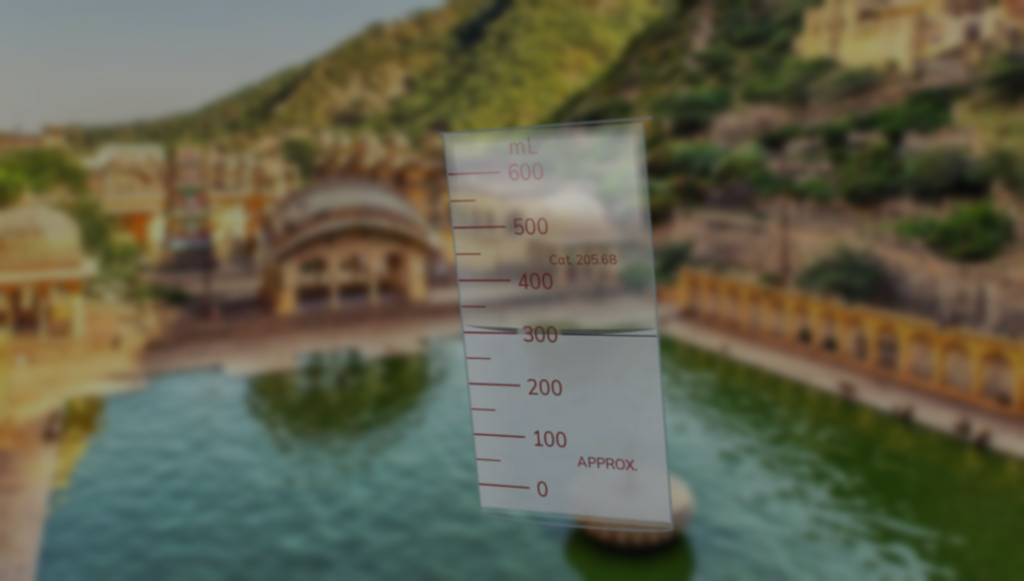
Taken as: 300,mL
